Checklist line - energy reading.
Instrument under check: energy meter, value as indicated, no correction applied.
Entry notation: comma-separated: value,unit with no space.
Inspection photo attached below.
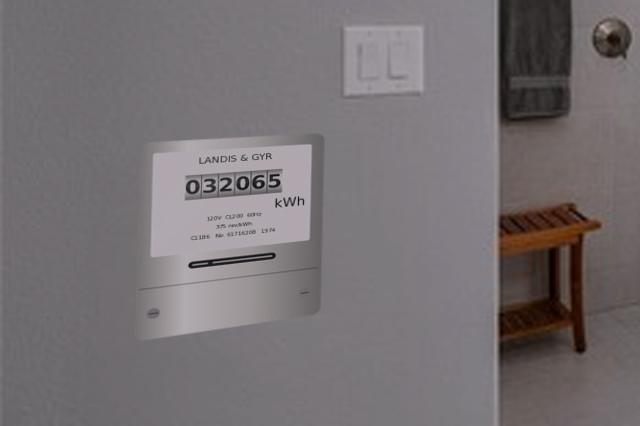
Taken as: 32065,kWh
